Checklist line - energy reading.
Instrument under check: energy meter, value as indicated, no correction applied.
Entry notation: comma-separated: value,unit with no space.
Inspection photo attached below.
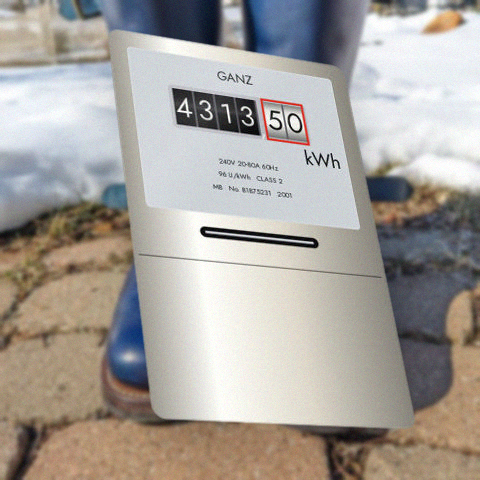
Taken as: 4313.50,kWh
